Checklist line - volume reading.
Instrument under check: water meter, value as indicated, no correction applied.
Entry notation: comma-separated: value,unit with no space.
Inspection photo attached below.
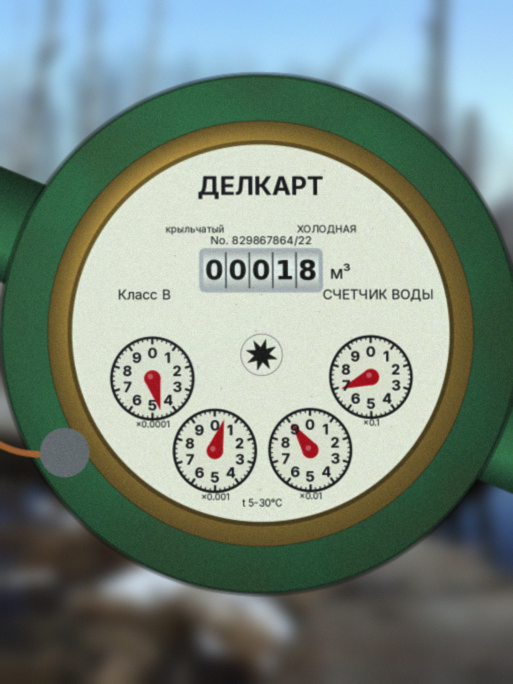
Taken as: 18.6904,m³
